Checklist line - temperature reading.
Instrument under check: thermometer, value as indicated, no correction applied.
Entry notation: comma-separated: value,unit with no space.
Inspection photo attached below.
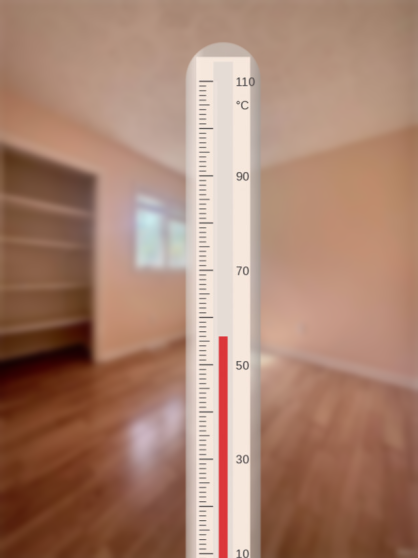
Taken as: 56,°C
